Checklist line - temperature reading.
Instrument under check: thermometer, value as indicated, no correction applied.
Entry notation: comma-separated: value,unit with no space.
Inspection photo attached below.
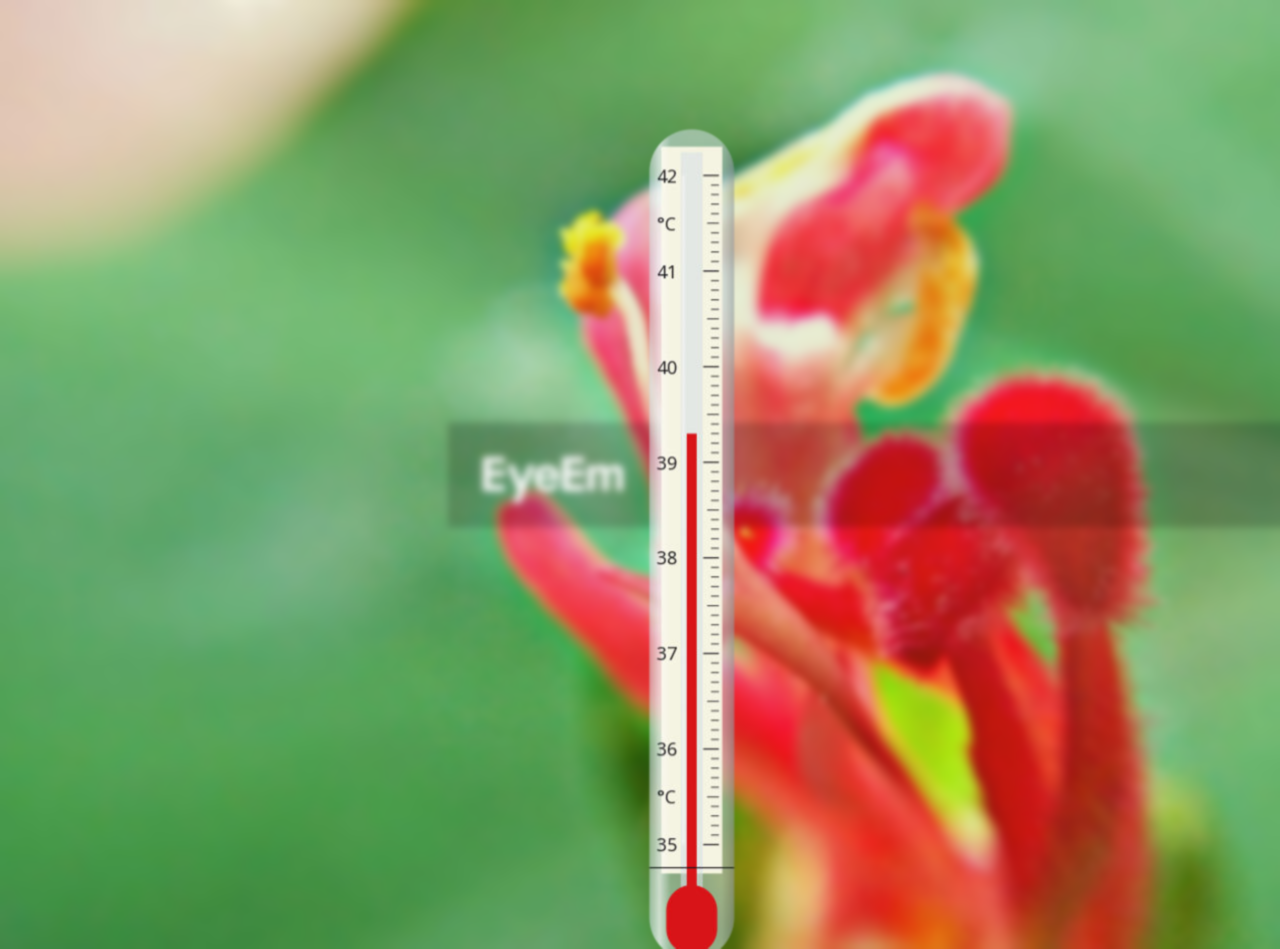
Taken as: 39.3,°C
